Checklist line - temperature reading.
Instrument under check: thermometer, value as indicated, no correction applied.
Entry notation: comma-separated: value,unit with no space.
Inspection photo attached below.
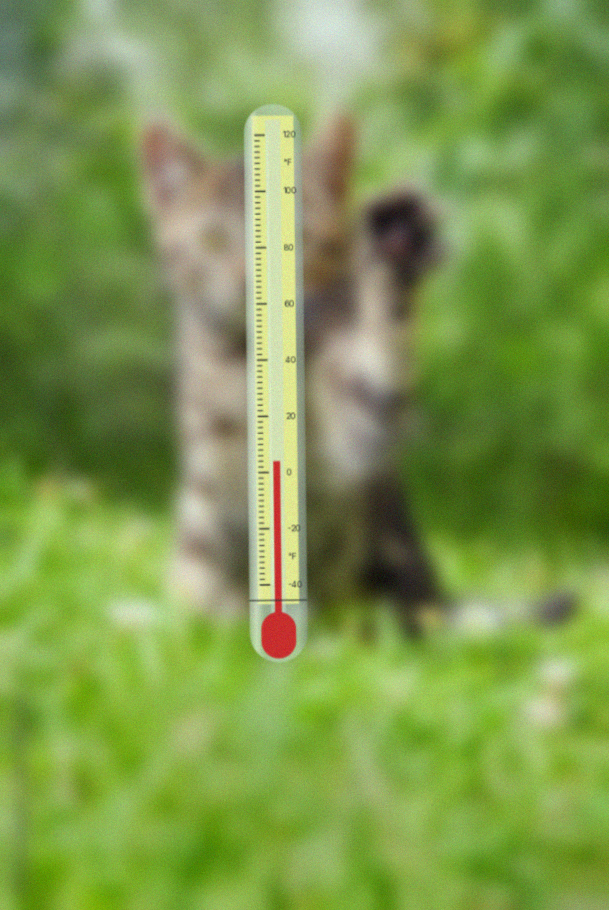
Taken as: 4,°F
